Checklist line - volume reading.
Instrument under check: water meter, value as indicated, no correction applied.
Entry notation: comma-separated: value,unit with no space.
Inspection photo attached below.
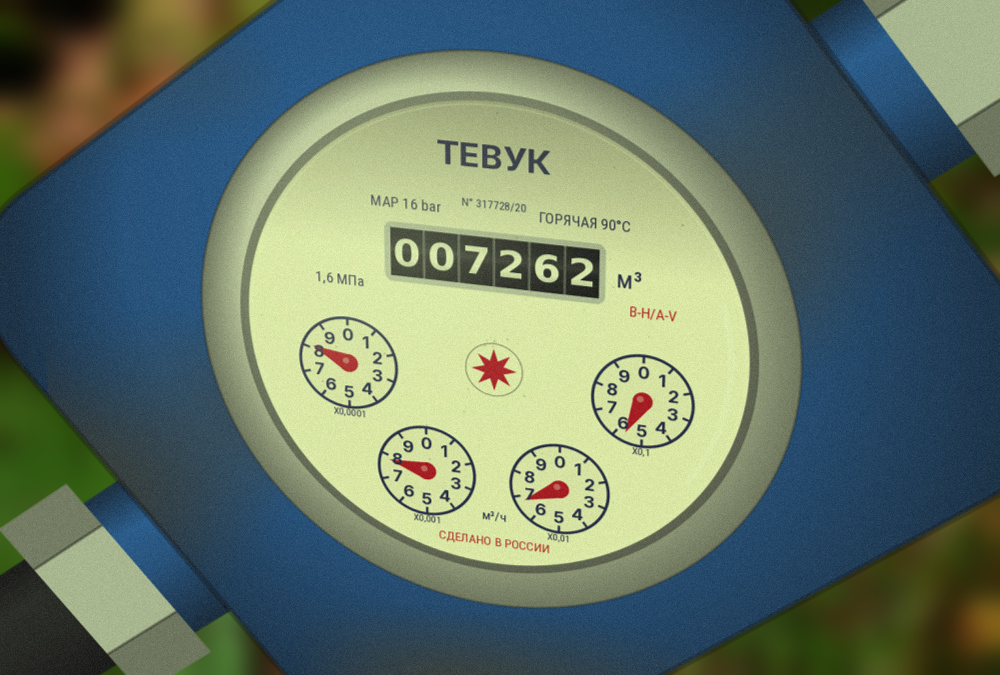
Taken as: 7262.5678,m³
